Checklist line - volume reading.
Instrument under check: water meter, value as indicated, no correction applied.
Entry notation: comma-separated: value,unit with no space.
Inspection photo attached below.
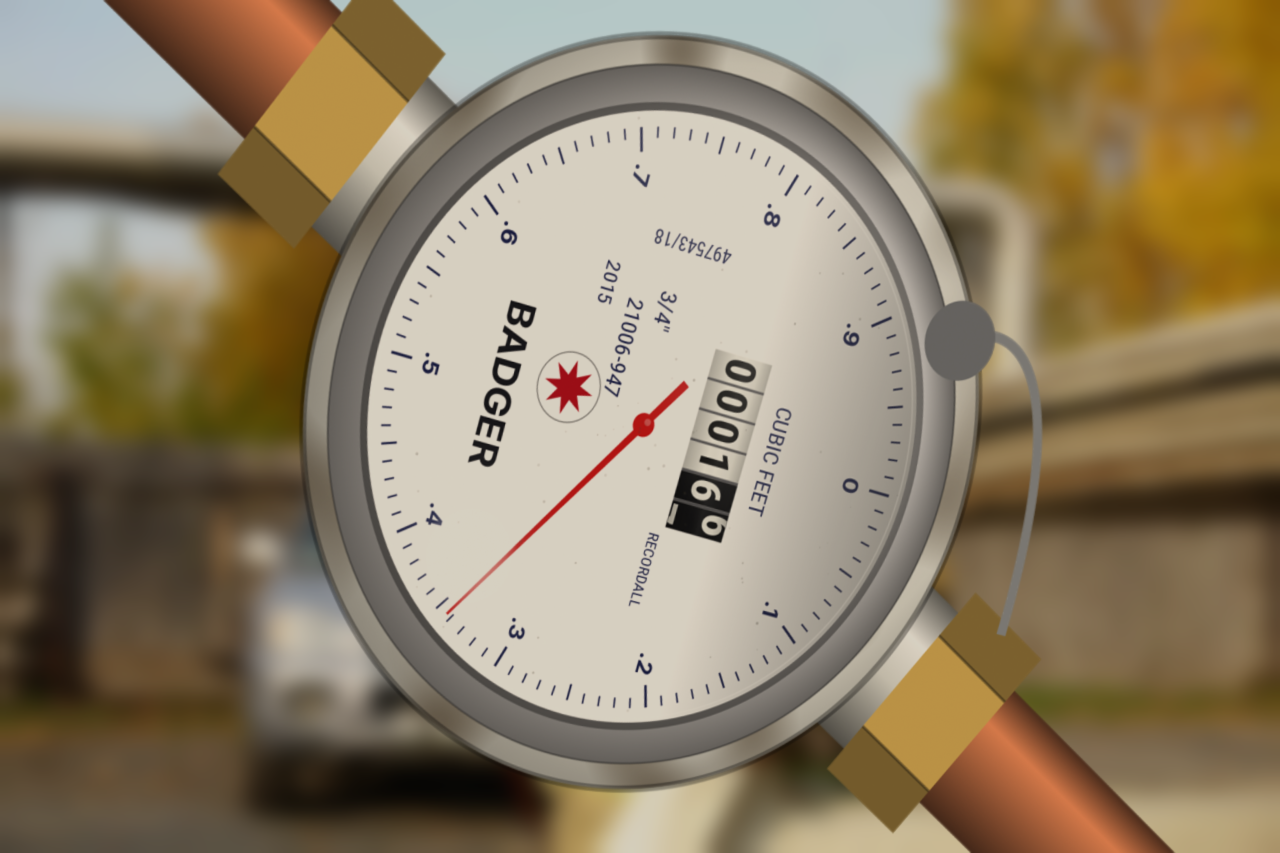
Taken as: 166.34,ft³
